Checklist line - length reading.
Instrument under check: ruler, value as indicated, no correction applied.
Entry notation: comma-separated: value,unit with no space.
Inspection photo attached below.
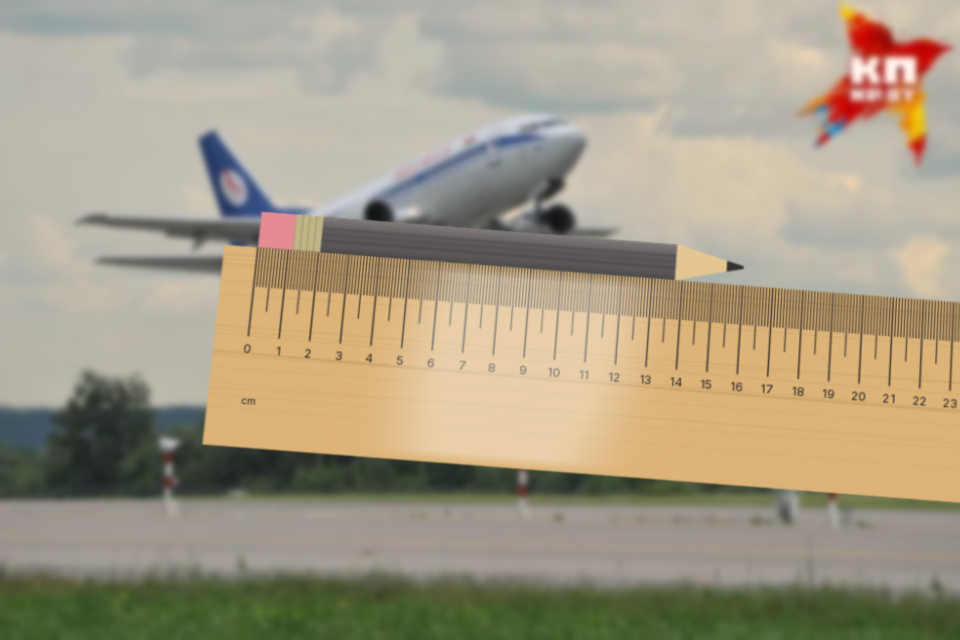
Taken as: 16,cm
